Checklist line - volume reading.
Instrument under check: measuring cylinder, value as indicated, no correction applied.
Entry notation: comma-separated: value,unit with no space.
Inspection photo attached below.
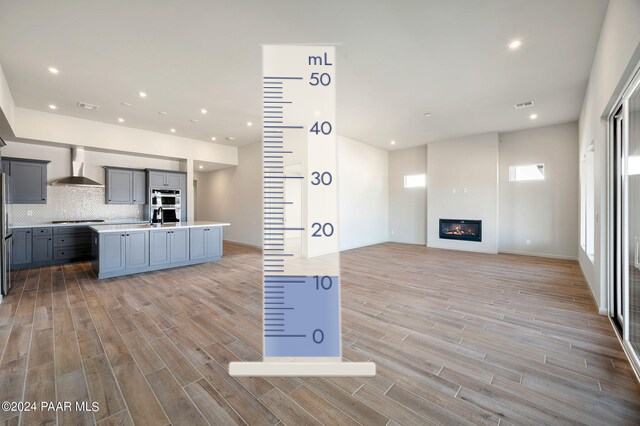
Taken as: 11,mL
